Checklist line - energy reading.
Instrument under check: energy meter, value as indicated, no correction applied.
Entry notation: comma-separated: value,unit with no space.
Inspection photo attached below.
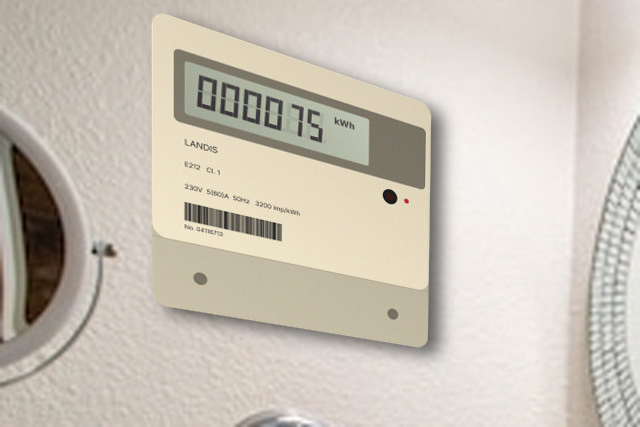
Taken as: 75,kWh
